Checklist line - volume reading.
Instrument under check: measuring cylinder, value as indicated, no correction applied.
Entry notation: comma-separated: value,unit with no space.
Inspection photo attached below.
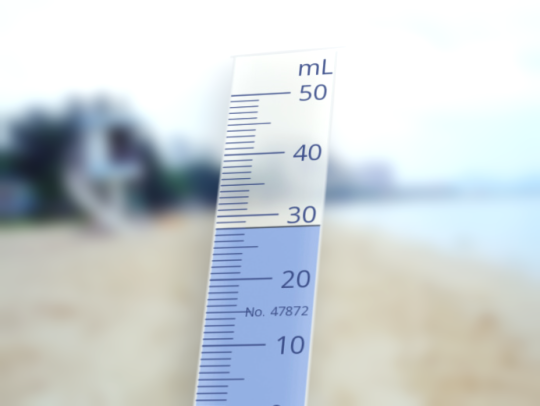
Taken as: 28,mL
